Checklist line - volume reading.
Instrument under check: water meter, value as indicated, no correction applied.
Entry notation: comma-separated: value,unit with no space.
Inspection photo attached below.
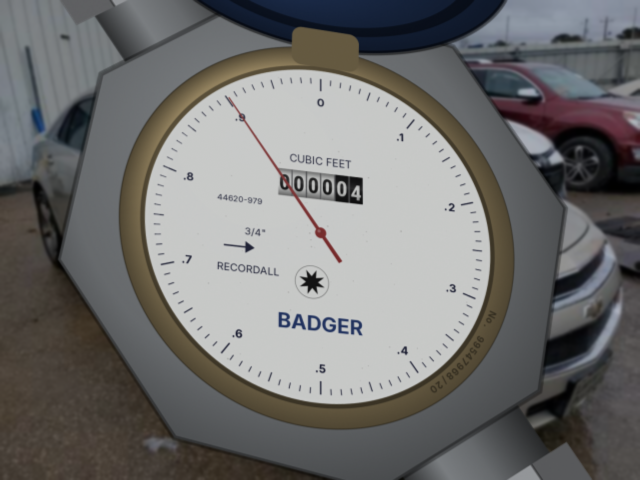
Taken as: 3.90,ft³
